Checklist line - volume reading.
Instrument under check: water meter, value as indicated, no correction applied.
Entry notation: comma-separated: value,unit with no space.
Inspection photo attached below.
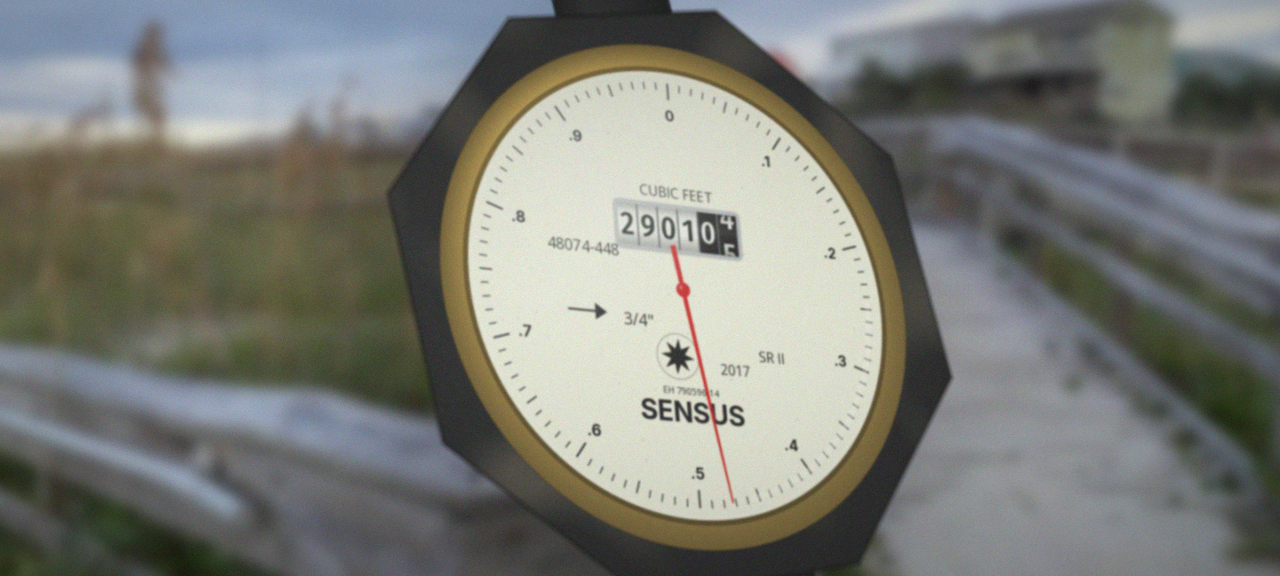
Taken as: 290104.47,ft³
